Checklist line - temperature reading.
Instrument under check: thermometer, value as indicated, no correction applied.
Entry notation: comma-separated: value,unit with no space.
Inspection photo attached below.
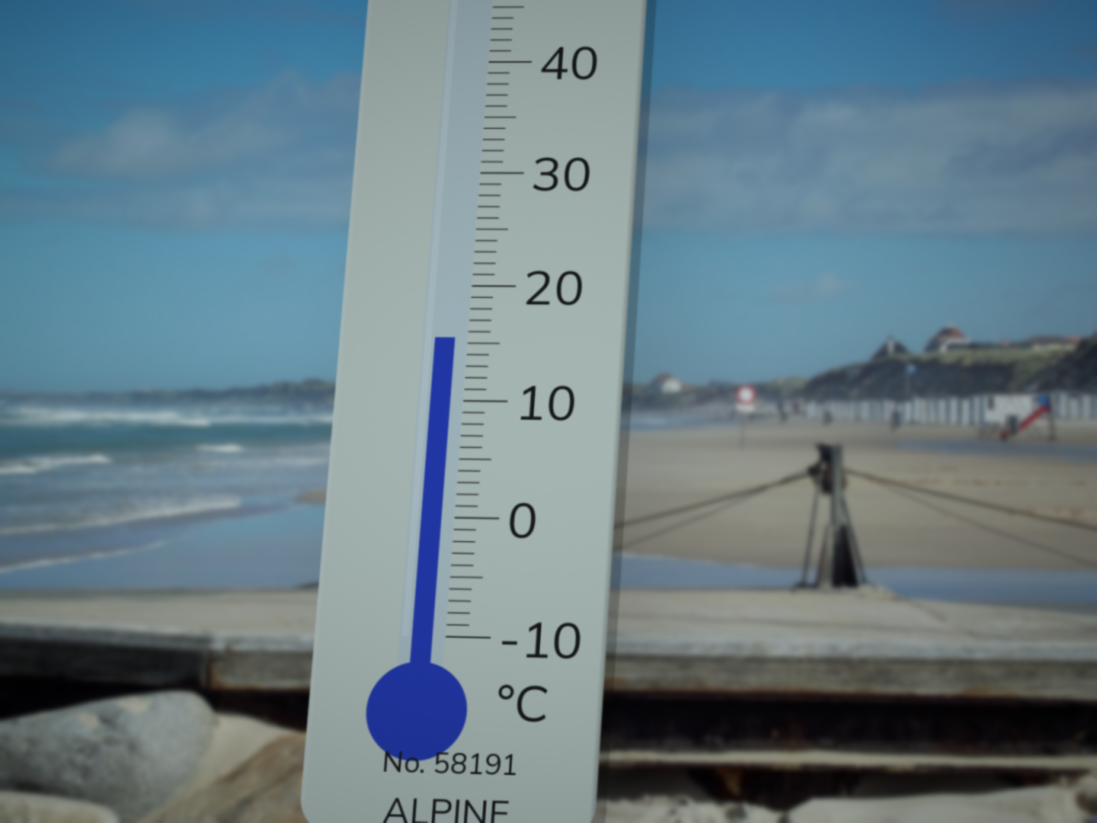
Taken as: 15.5,°C
